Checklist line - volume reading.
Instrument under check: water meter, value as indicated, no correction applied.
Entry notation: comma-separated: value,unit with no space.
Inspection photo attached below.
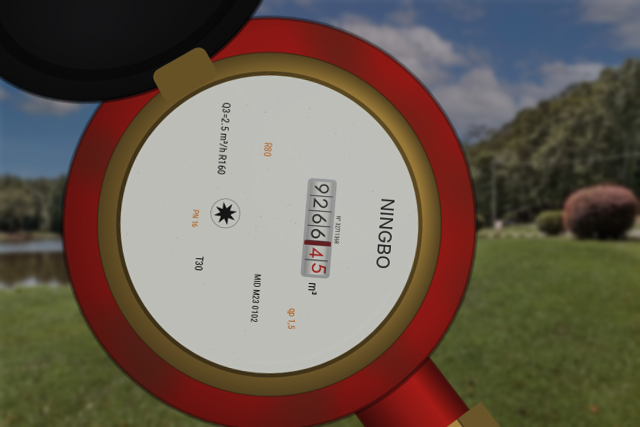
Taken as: 9266.45,m³
